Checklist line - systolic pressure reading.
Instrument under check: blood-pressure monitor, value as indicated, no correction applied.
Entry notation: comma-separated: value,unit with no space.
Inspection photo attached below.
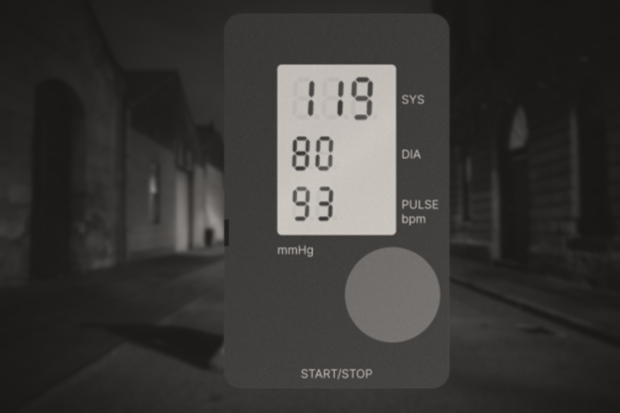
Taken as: 119,mmHg
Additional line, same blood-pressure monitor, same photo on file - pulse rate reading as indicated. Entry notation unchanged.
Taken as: 93,bpm
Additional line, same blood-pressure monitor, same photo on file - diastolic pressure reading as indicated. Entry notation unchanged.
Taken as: 80,mmHg
